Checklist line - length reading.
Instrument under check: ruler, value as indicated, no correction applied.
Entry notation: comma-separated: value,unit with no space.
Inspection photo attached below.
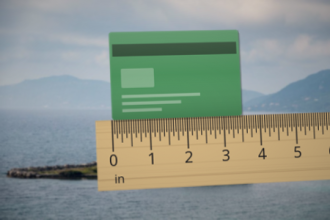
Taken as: 3.5,in
